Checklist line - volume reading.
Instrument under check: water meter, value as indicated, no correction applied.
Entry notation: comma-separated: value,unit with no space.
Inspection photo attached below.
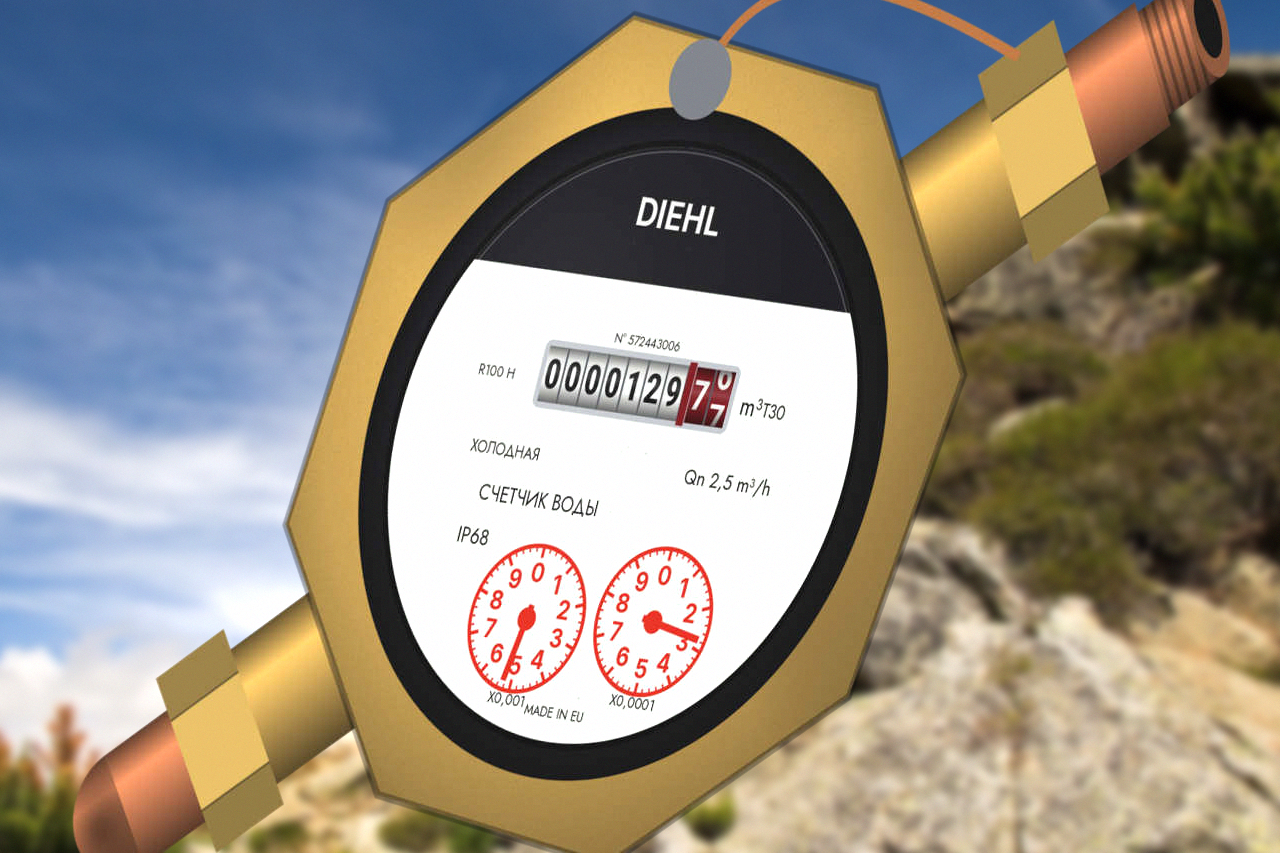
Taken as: 129.7652,m³
